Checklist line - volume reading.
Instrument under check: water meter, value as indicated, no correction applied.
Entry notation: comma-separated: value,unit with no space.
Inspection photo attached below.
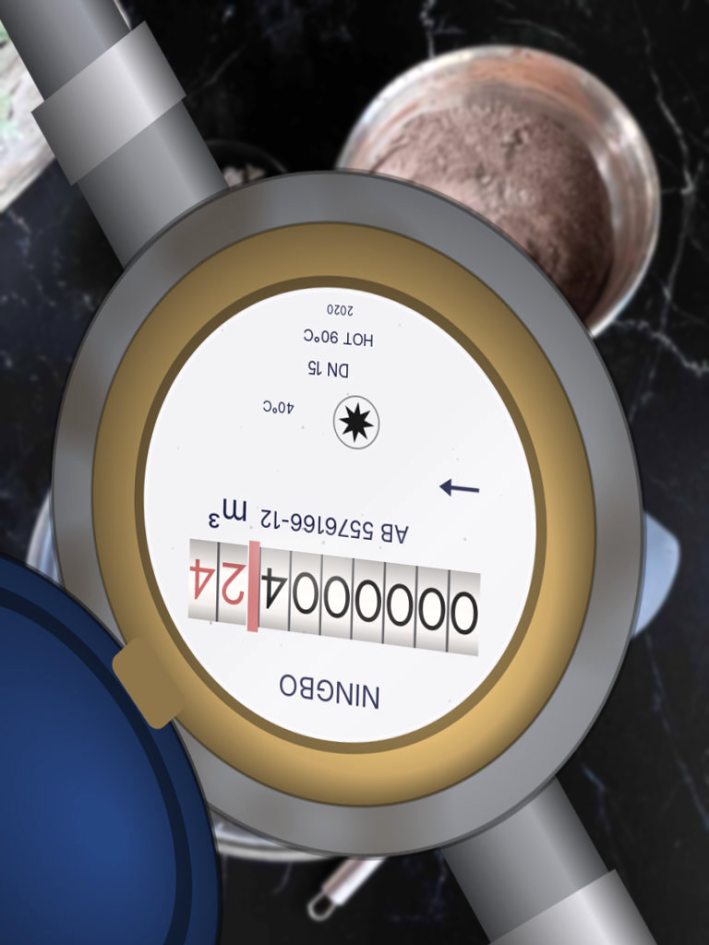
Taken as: 4.24,m³
